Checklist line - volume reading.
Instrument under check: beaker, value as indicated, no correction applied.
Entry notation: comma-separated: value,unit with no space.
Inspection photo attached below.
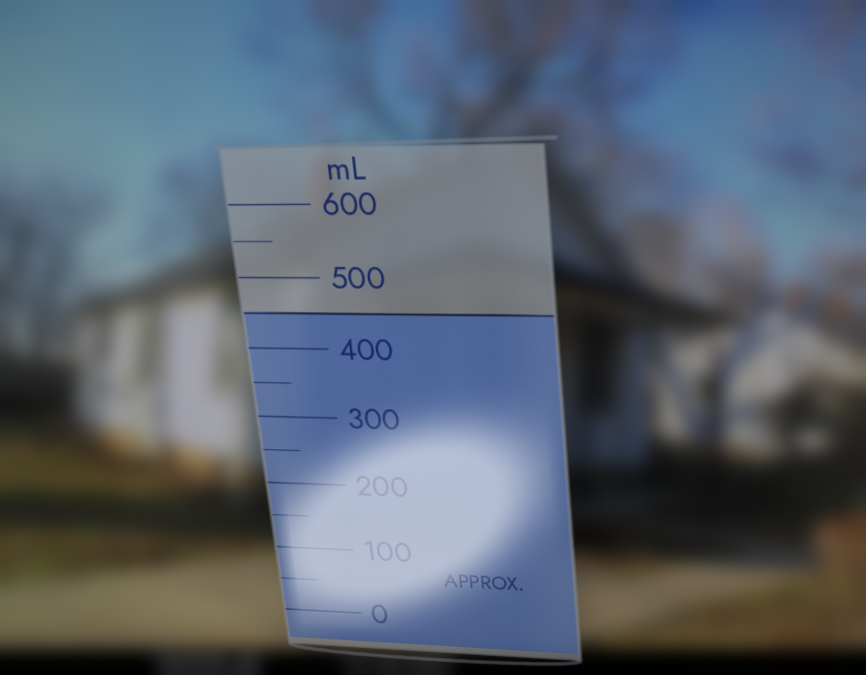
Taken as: 450,mL
